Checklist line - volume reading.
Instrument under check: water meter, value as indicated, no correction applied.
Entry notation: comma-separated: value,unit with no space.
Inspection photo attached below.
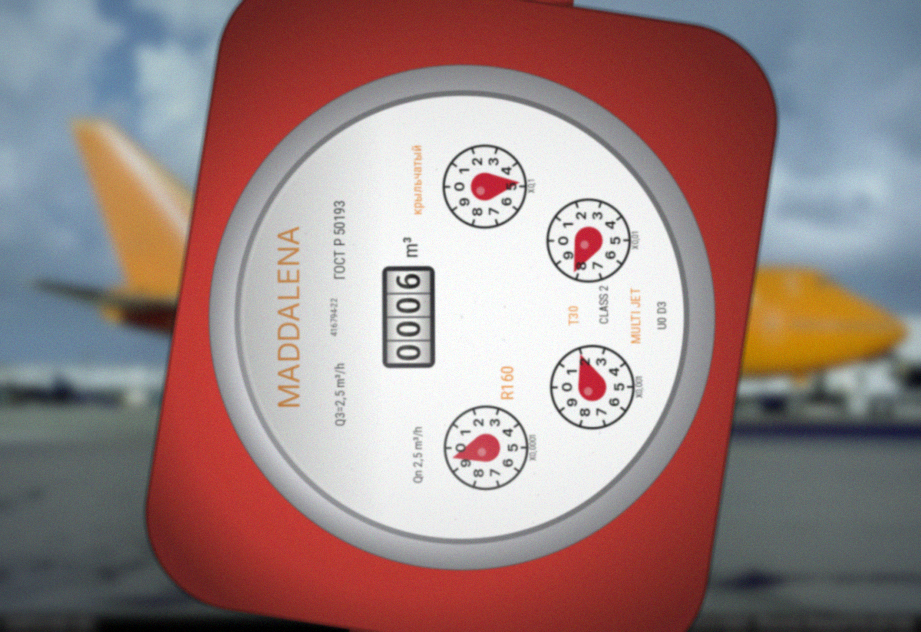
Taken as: 6.4819,m³
